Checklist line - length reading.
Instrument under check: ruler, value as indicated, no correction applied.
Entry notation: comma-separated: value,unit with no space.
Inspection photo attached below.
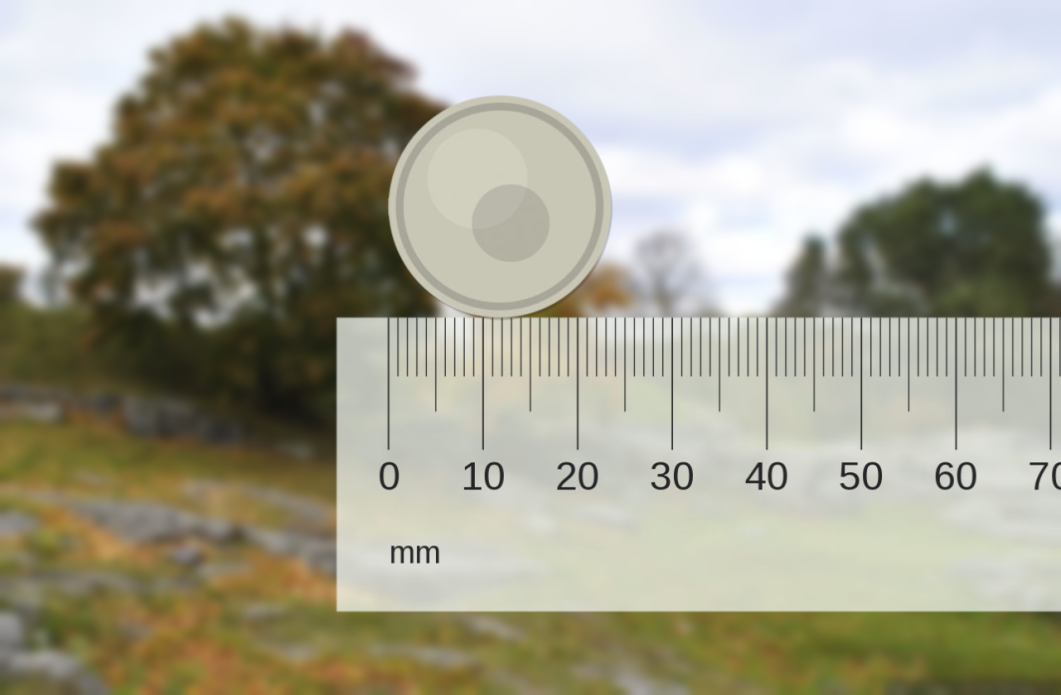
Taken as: 23.5,mm
